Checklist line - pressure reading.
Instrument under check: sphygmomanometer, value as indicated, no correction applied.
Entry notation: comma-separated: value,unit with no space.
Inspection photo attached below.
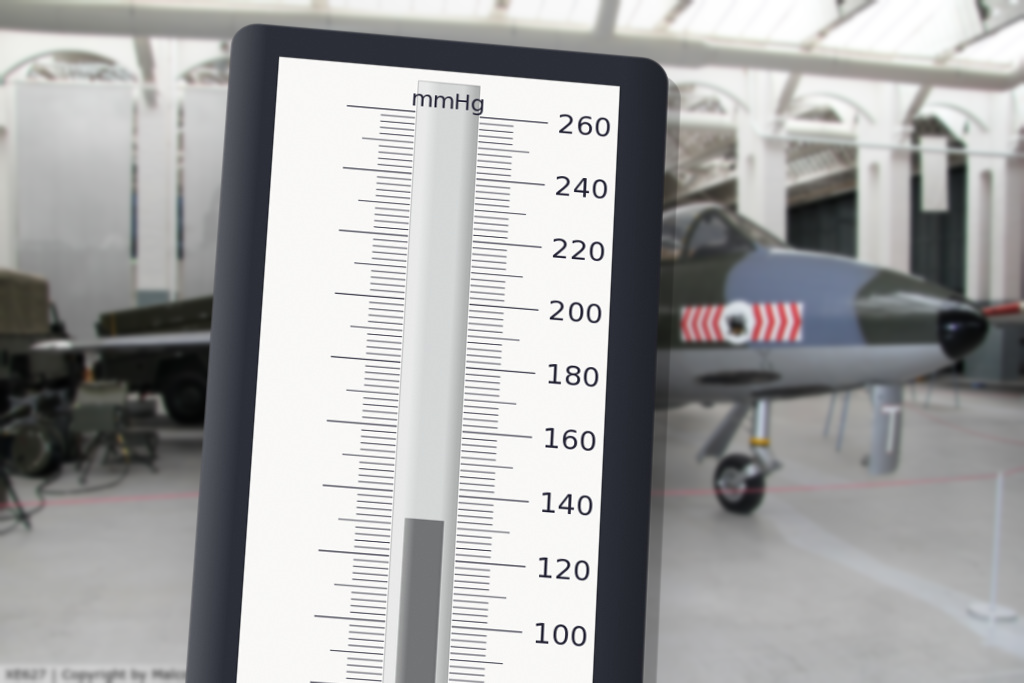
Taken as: 132,mmHg
